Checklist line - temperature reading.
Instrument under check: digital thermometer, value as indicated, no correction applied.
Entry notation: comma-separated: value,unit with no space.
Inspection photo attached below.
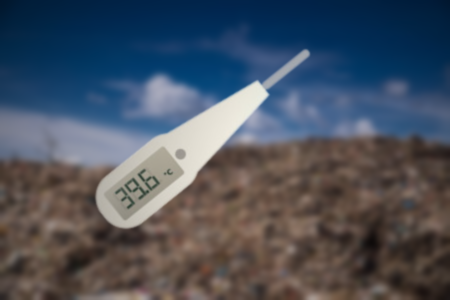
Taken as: 39.6,°C
